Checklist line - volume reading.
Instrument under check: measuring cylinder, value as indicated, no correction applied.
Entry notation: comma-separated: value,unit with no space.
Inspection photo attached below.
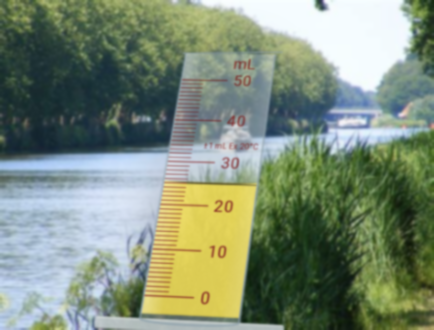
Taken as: 25,mL
